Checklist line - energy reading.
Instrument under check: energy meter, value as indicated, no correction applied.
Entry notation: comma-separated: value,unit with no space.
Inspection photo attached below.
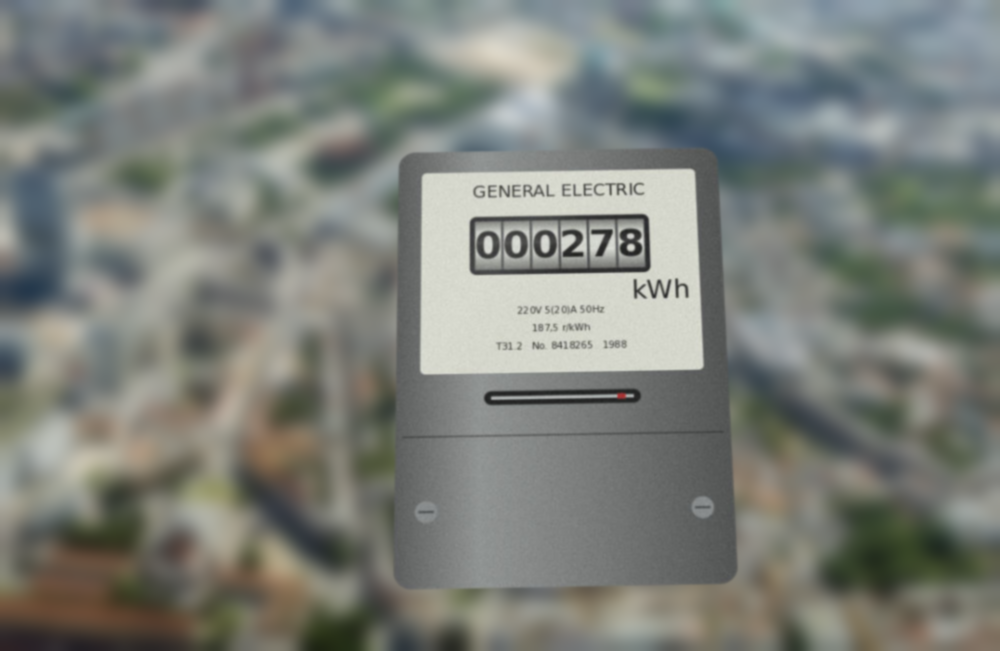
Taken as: 278,kWh
